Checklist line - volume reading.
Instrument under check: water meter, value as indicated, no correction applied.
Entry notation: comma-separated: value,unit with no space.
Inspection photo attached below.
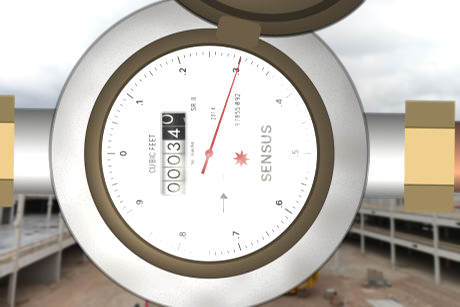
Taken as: 340.30,ft³
